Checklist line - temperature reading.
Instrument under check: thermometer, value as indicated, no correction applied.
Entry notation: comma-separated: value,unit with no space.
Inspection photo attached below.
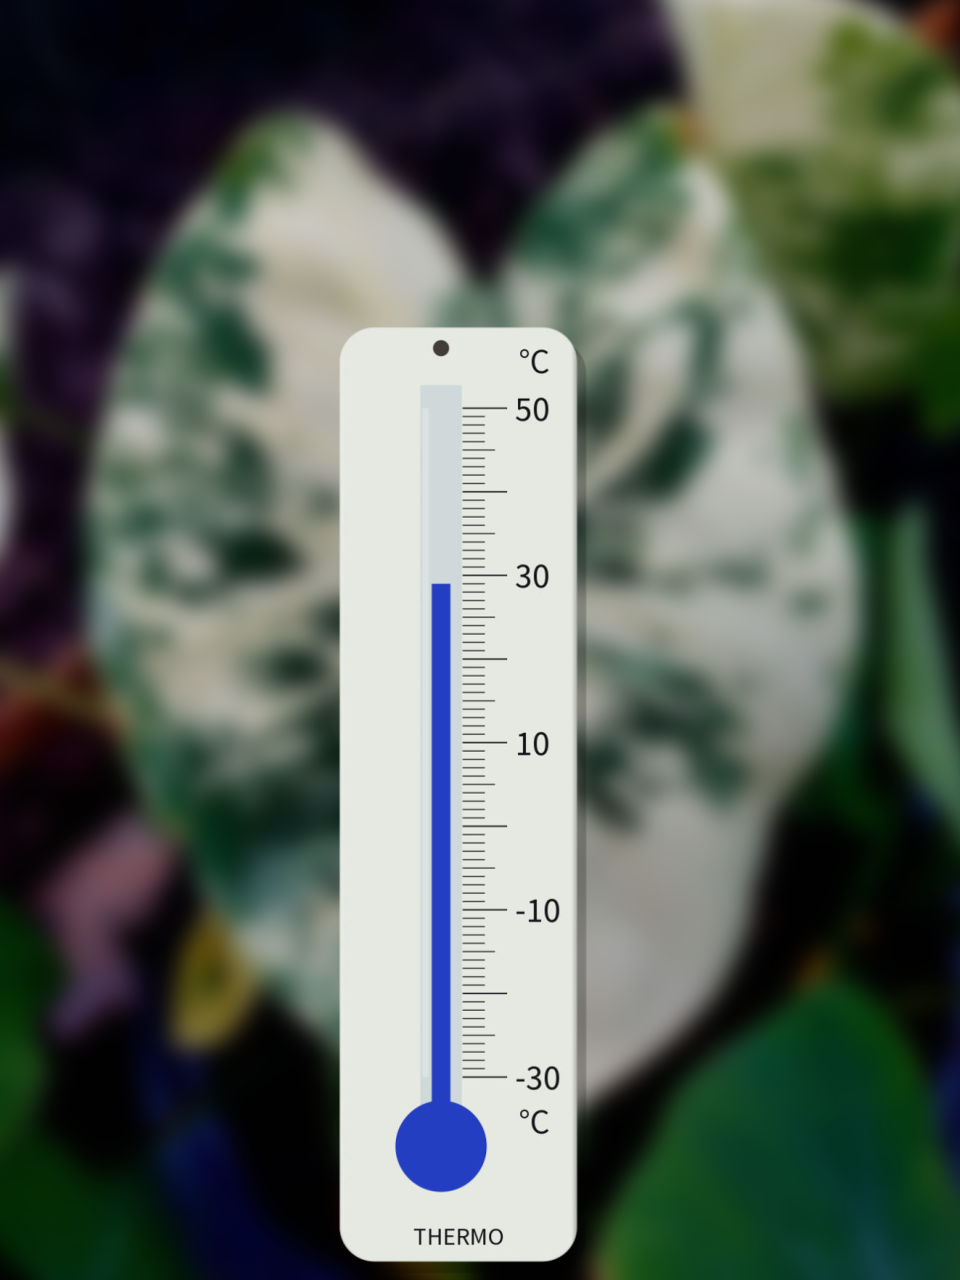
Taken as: 29,°C
